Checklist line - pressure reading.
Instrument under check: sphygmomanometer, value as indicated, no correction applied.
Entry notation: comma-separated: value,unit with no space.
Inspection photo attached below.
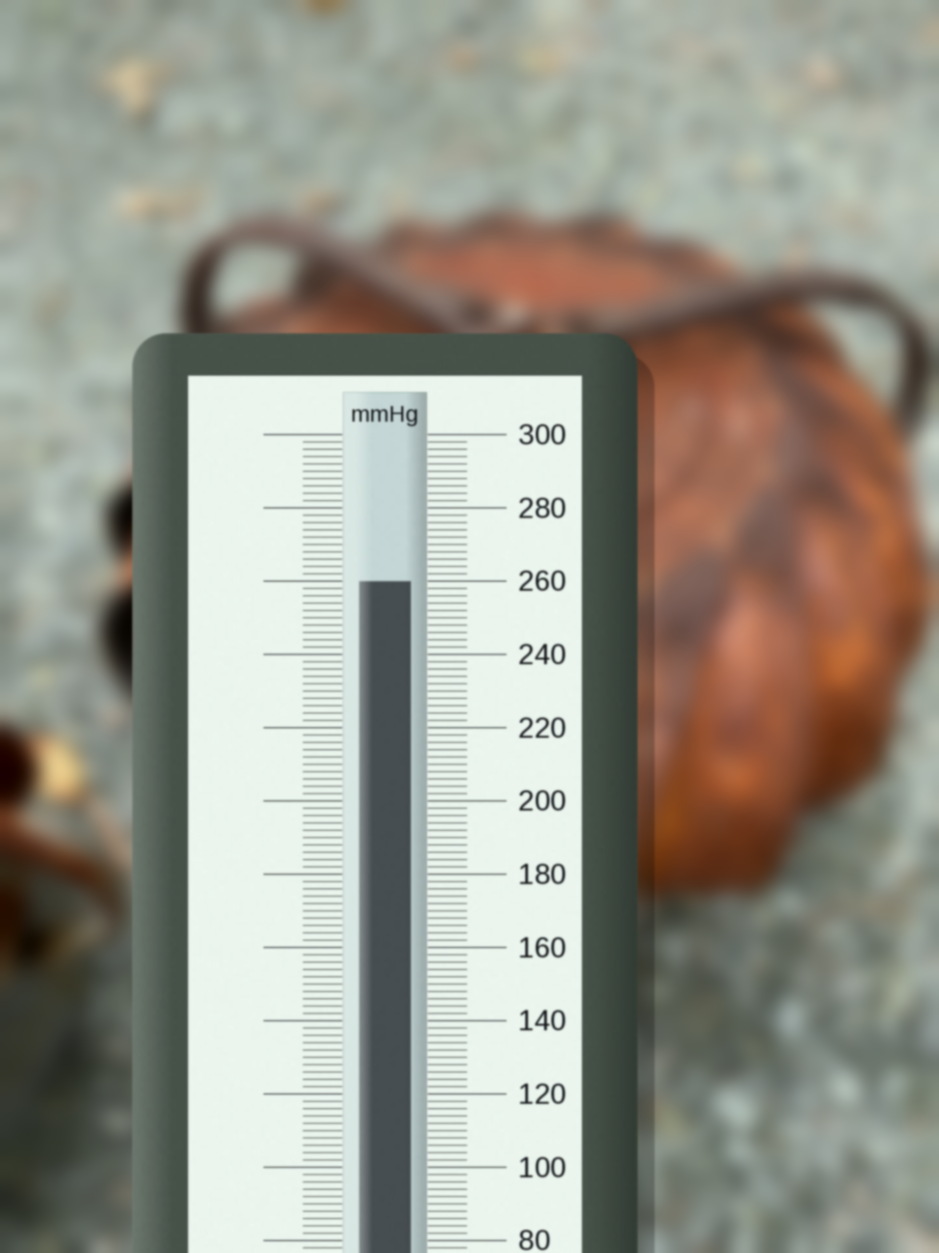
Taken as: 260,mmHg
